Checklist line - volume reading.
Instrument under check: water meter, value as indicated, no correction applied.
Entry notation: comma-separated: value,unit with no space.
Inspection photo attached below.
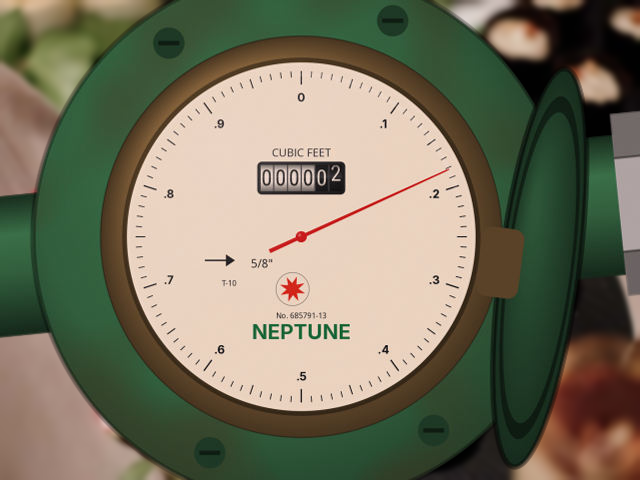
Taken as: 2.18,ft³
